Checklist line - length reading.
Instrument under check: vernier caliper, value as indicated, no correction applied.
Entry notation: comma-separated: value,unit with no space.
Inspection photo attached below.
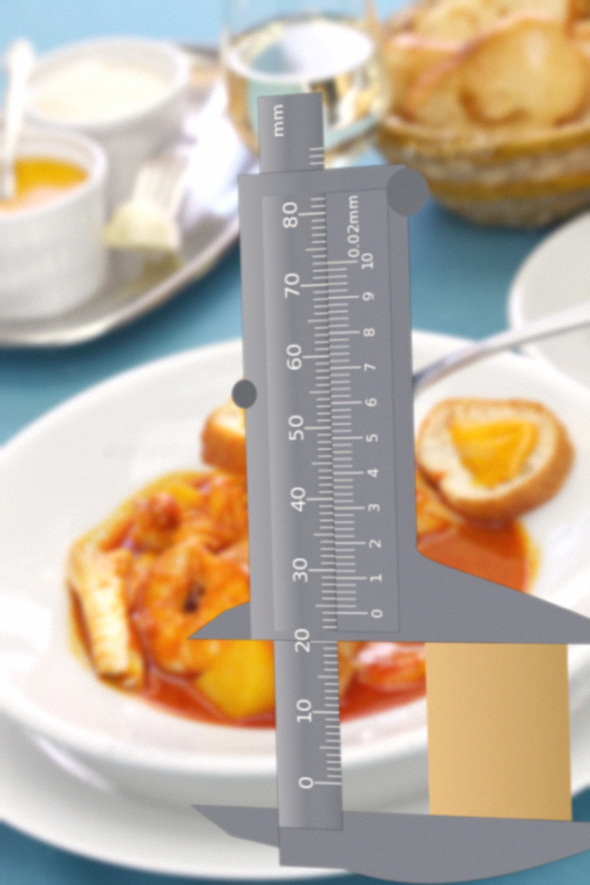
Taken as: 24.0,mm
